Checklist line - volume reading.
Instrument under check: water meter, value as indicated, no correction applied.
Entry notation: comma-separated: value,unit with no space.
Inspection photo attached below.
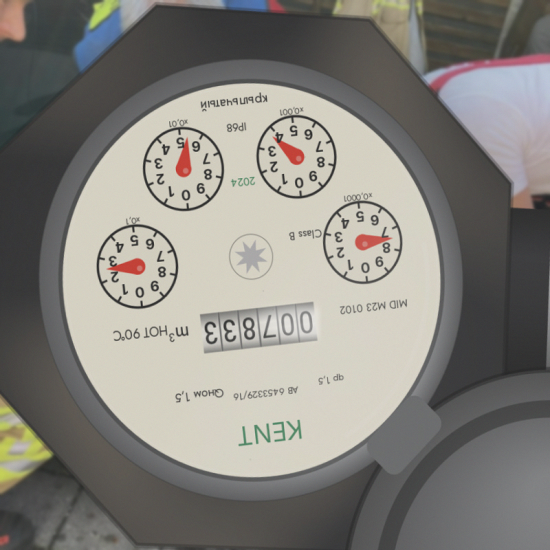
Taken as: 7833.2537,m³
